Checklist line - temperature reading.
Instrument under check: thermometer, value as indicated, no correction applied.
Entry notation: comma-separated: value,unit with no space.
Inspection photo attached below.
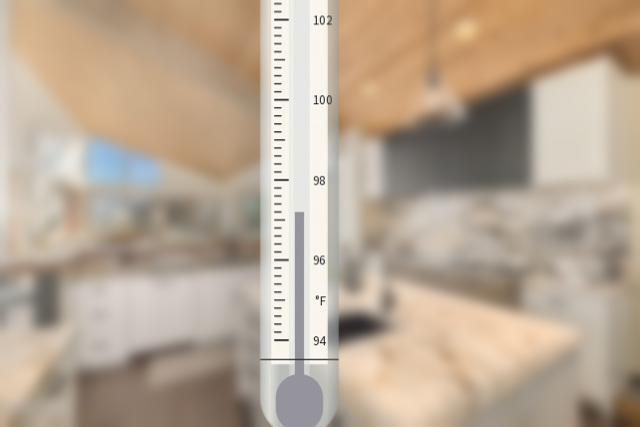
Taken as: 97.2,°F
